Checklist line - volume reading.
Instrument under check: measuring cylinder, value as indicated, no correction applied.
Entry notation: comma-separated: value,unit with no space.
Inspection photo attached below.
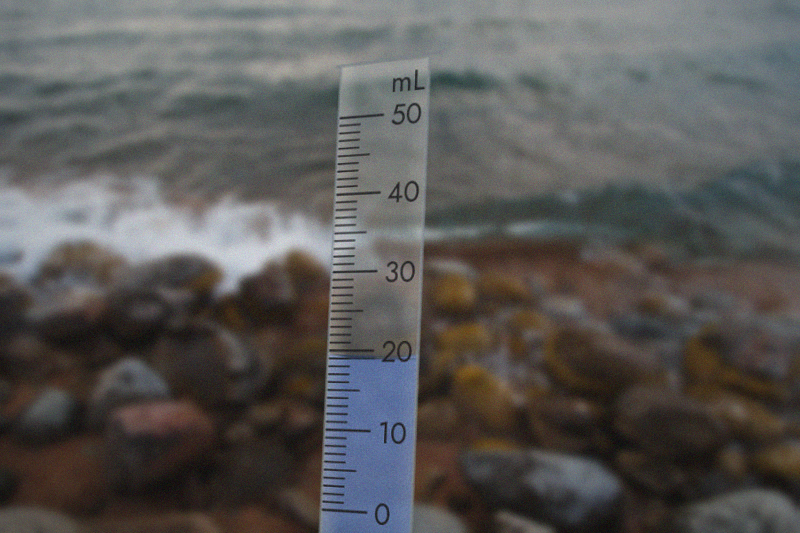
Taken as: 19,mL
